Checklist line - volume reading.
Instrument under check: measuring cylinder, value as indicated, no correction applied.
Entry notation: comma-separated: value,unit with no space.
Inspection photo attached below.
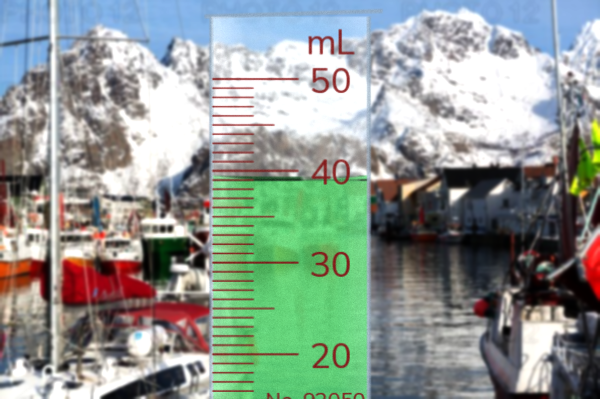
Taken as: 39,mL
